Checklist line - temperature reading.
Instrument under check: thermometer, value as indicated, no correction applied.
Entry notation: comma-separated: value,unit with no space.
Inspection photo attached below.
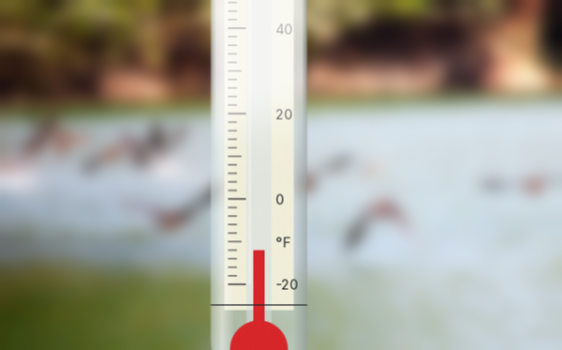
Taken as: -12,°F
